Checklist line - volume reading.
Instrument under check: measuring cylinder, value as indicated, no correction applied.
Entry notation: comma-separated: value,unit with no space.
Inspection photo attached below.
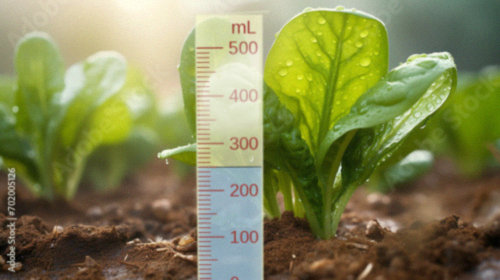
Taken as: 250,mL
